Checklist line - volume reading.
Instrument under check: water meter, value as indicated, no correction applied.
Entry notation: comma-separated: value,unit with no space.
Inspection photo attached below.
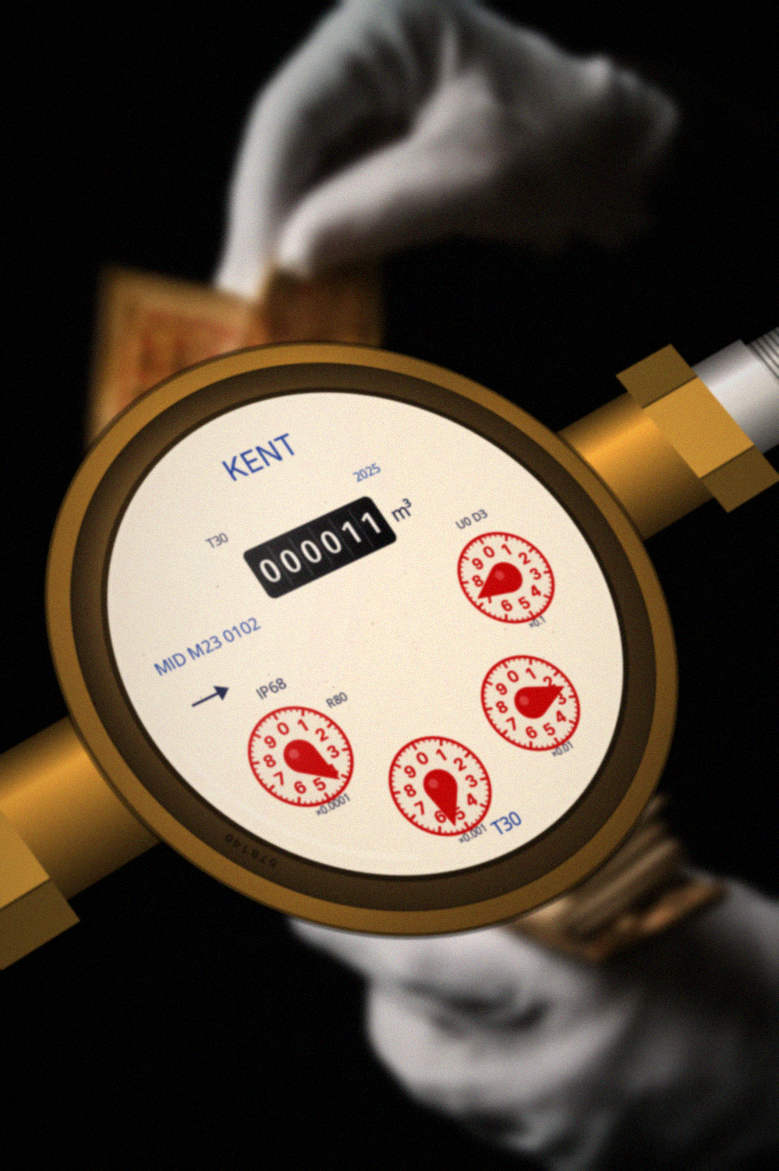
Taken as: 11.7254,m³
